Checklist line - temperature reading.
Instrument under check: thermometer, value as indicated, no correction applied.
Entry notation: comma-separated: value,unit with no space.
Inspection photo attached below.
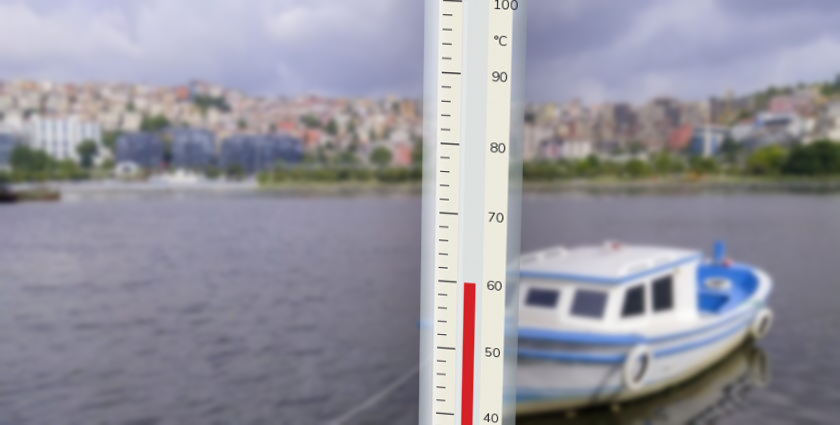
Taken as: 60,°C
